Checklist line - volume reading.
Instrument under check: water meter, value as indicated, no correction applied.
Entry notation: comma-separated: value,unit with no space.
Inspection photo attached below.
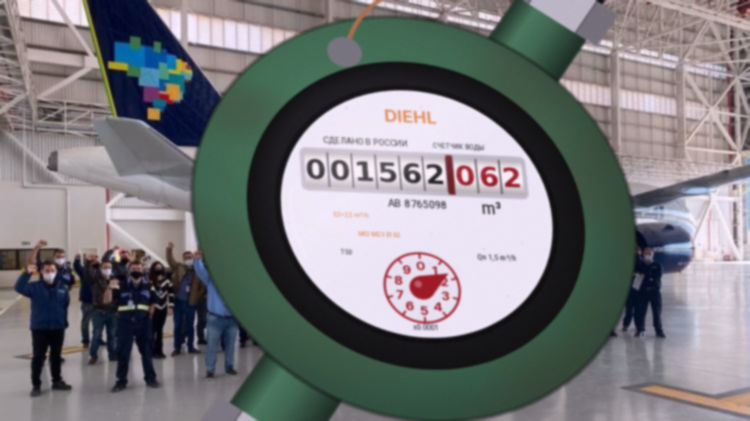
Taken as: 1562.0621,m³
